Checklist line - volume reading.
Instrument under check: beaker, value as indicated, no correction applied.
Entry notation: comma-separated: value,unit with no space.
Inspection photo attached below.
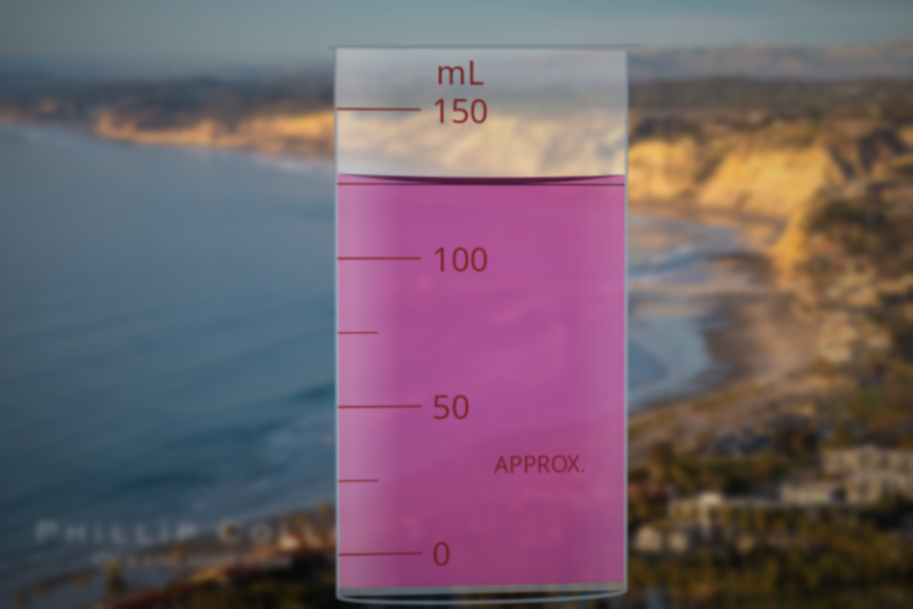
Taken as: 125,mL
